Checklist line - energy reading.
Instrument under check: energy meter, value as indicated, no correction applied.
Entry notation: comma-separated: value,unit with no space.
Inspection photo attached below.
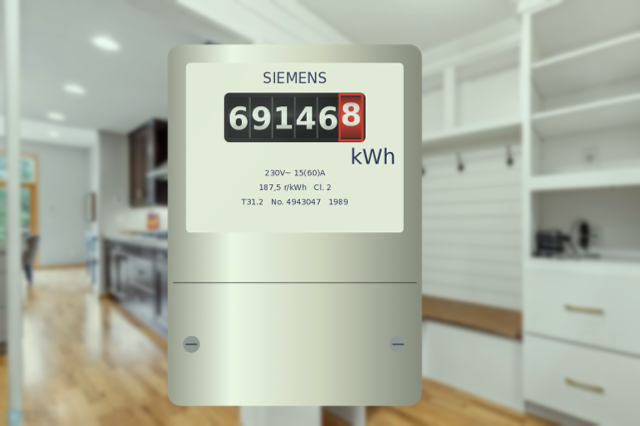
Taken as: 69146.8,kWh
